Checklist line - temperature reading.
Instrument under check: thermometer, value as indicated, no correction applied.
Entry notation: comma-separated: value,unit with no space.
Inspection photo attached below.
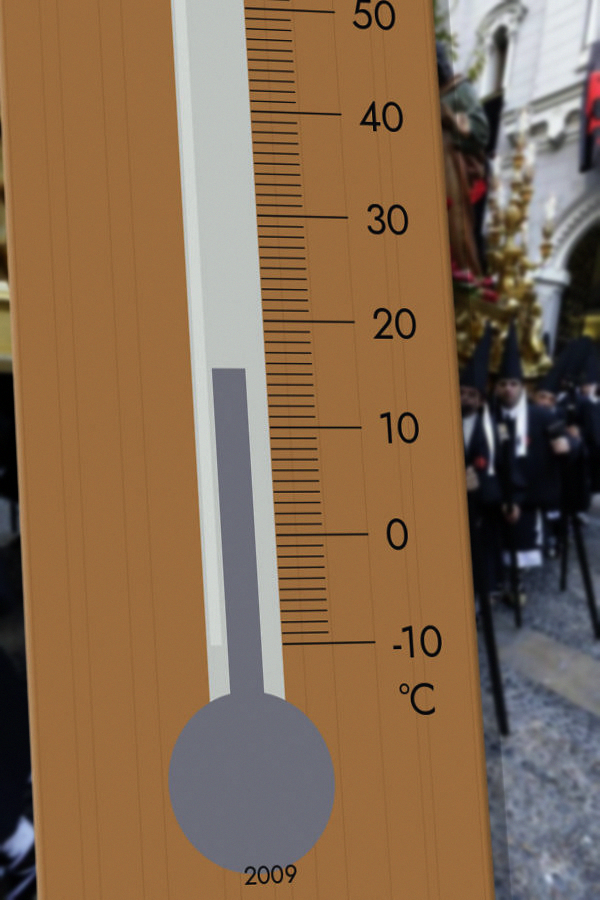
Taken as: 15.5,°C
